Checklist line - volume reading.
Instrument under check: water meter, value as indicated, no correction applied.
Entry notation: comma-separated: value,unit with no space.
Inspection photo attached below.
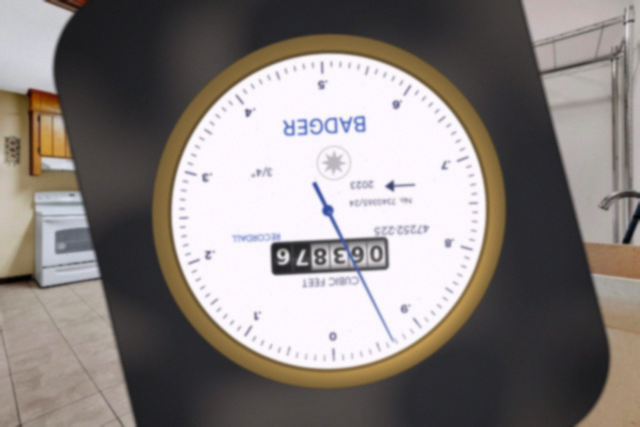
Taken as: 63875.93,ft³
